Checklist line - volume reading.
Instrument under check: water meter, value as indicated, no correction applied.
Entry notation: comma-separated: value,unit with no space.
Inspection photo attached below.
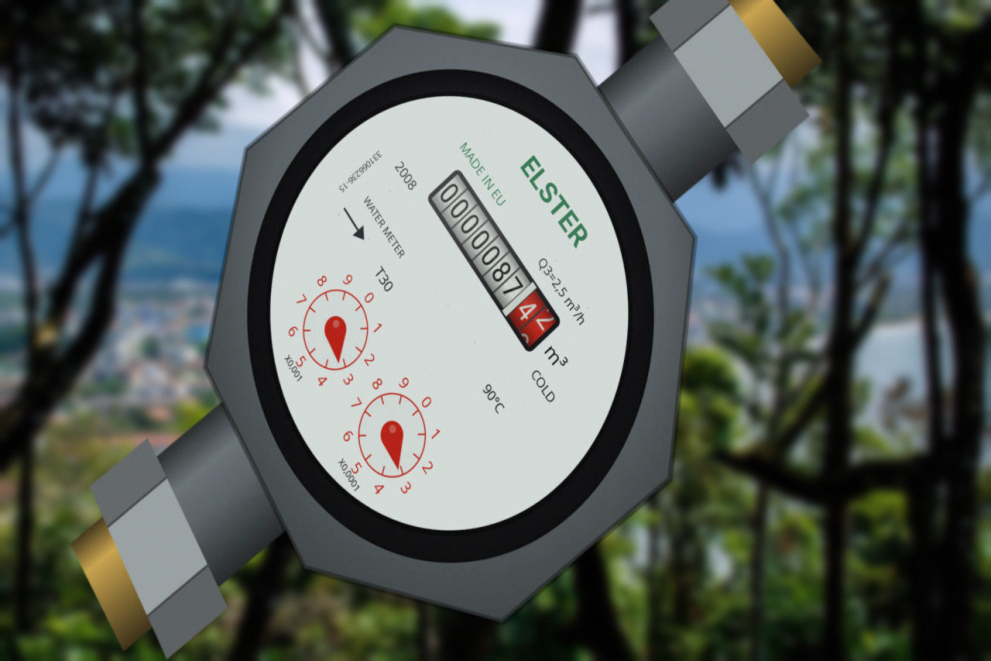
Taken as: 87.4233,m³
